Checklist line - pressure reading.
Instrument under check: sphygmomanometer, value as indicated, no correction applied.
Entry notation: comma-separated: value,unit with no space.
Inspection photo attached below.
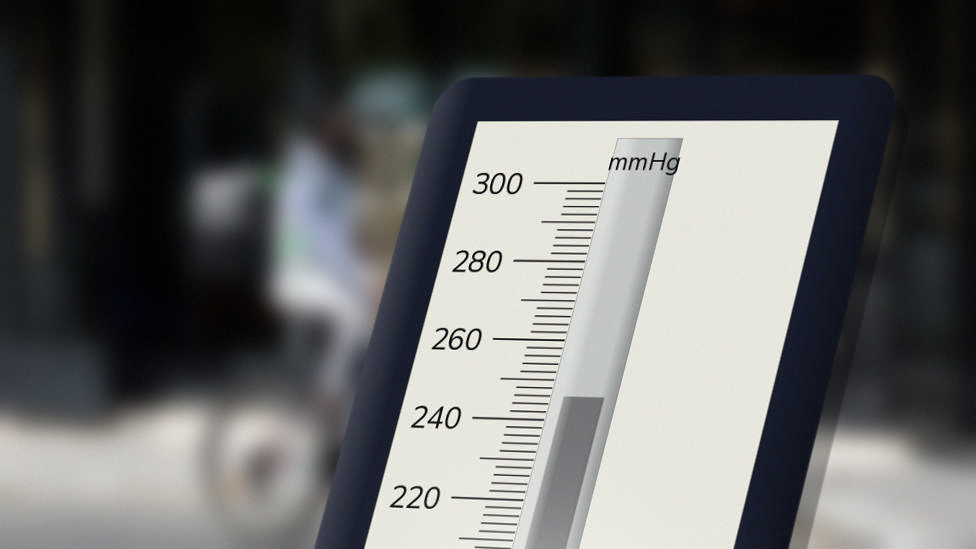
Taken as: 246,mmHg
